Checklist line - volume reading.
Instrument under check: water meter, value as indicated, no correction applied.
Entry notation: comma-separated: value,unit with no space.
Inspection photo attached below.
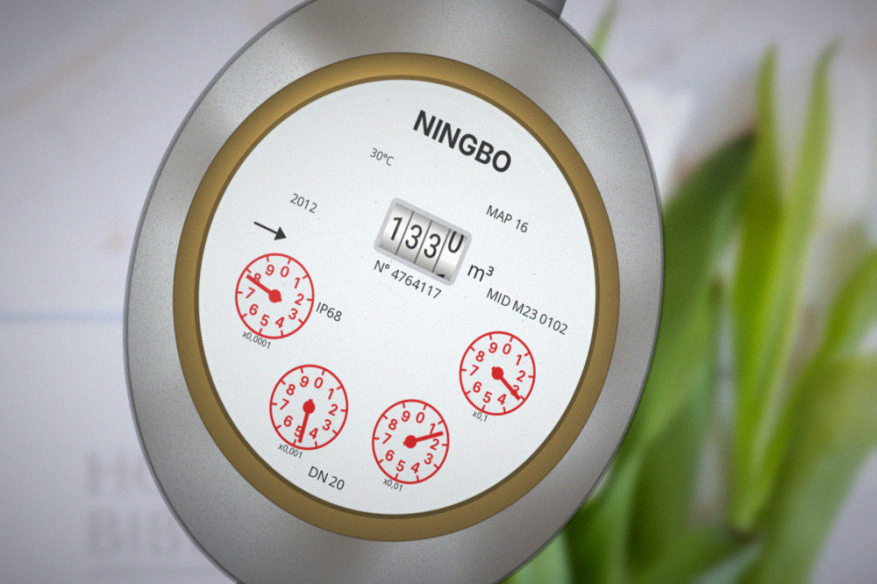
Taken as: 1330.3147,m³
